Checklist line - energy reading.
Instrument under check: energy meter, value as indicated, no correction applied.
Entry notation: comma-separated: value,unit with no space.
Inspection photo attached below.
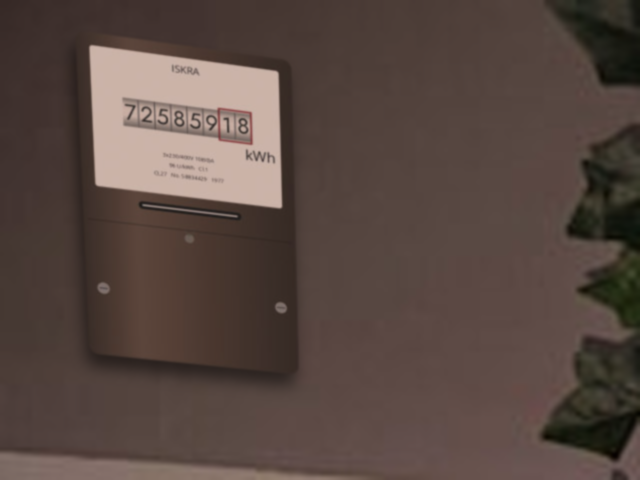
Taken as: 725859.18,kWh
